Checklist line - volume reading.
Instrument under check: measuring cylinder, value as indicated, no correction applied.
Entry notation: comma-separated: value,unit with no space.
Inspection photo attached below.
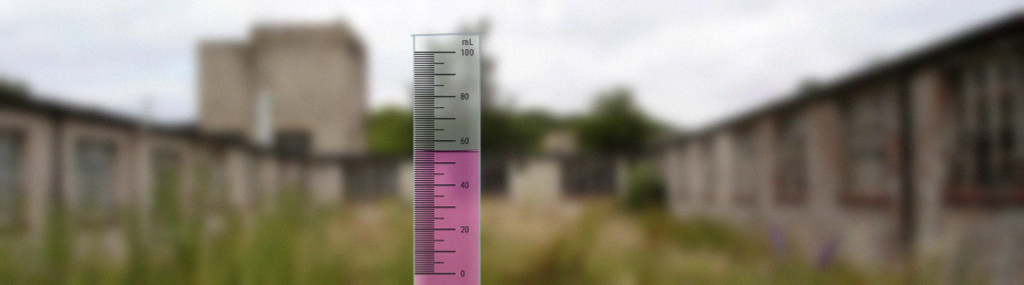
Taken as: 55,mL
